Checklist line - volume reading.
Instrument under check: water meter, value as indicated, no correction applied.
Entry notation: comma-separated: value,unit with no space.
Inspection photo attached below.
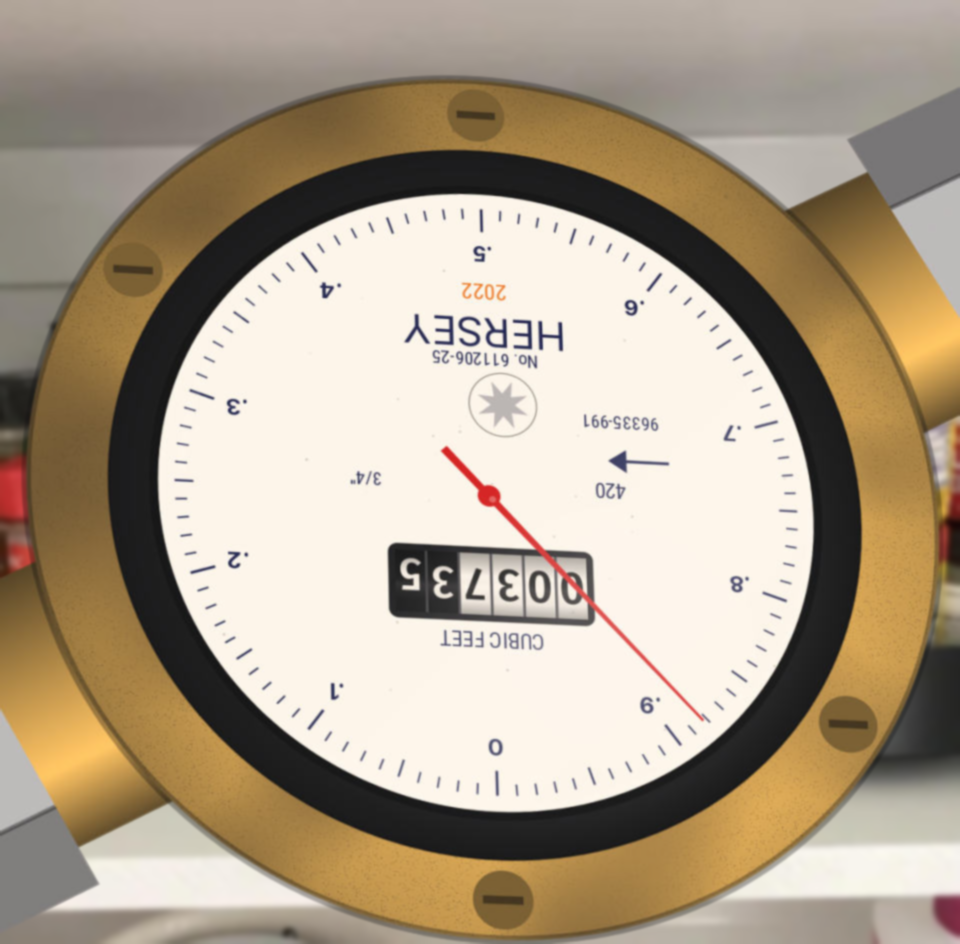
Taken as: 3734.88,ft³
